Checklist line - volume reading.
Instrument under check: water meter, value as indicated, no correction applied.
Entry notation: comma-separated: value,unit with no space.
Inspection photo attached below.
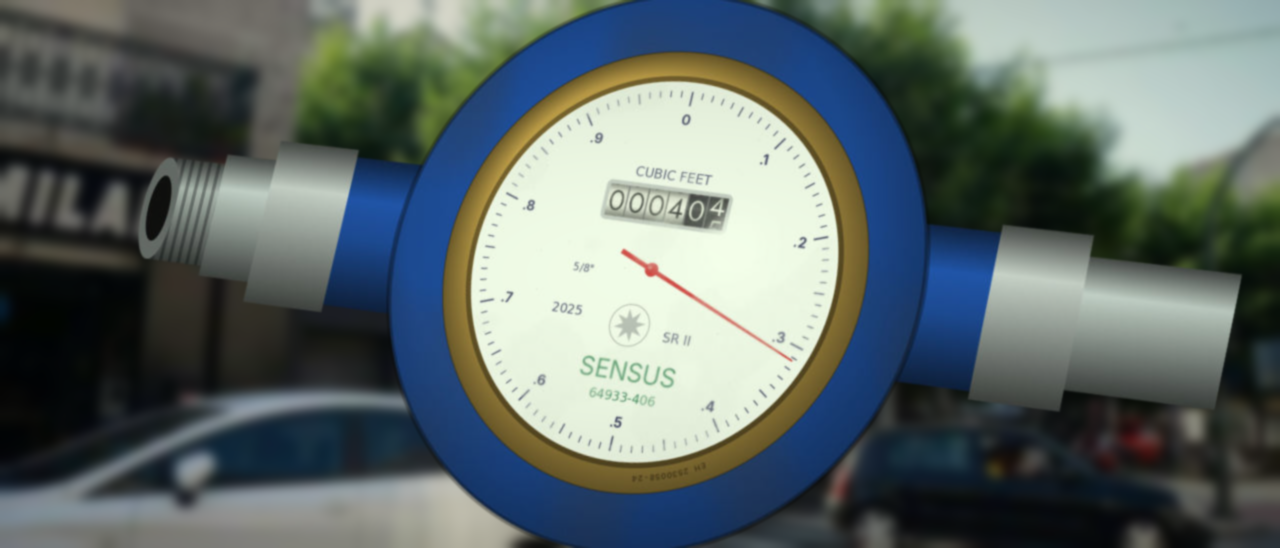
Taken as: 404.31,ft³
